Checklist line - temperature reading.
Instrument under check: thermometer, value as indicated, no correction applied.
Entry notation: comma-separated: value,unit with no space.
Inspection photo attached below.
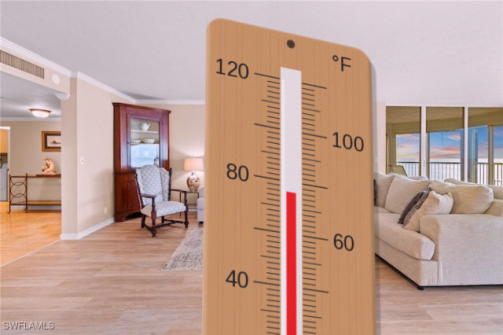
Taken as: 76,°F
